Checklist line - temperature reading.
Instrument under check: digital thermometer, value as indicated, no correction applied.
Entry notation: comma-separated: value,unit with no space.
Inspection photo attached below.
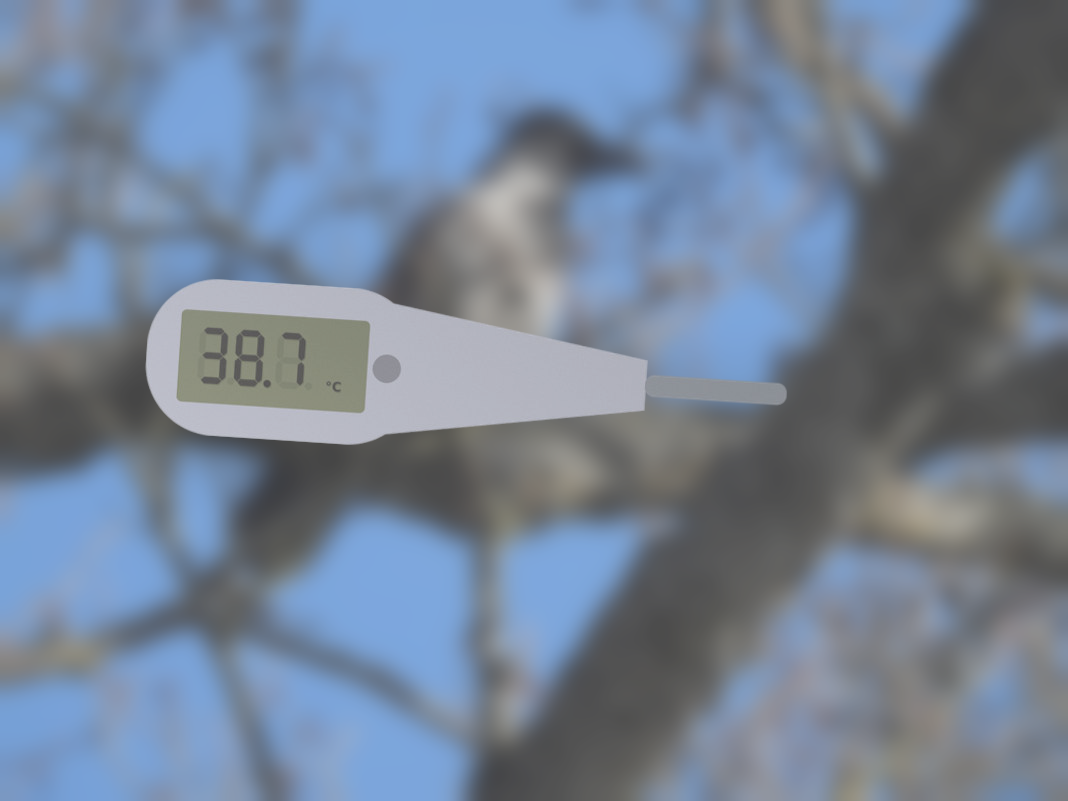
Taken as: 38.7,°C
